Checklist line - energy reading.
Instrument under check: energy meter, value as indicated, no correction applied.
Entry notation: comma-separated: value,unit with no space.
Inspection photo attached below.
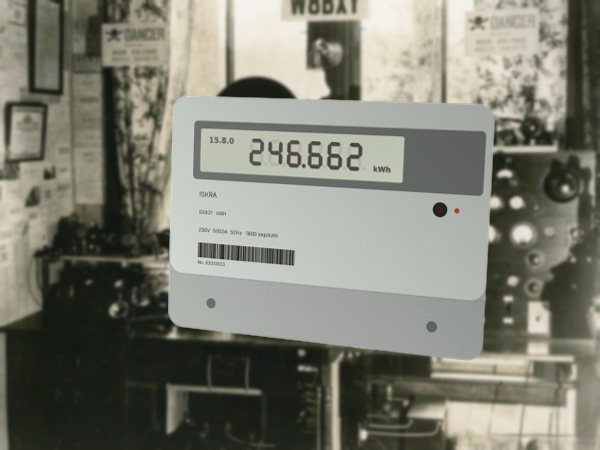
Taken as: 246.662,kWh
